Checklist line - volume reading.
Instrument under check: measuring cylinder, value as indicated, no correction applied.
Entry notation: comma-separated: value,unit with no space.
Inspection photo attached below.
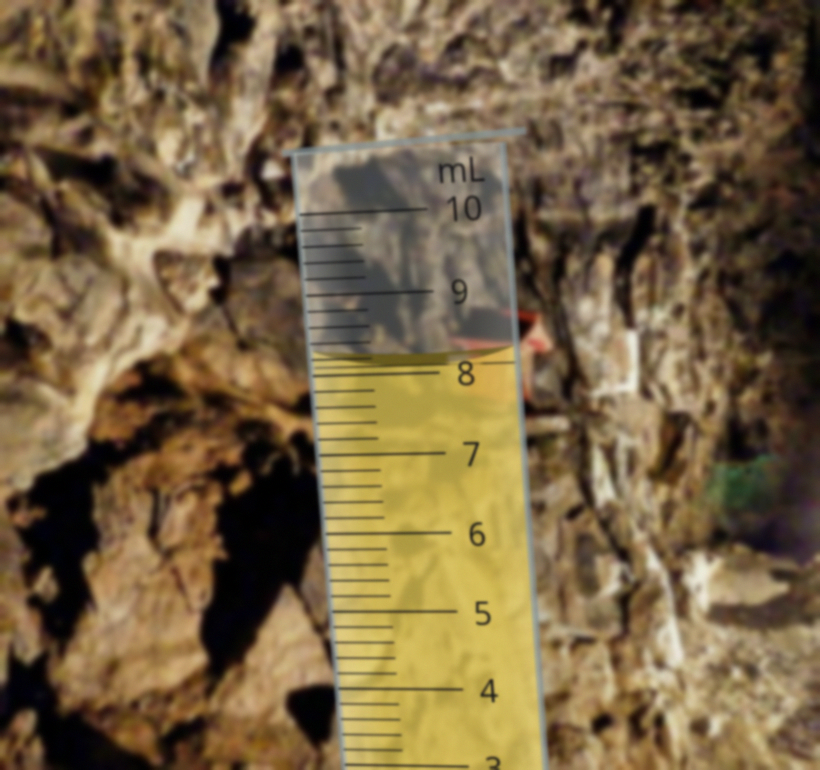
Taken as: 8.1,mL
